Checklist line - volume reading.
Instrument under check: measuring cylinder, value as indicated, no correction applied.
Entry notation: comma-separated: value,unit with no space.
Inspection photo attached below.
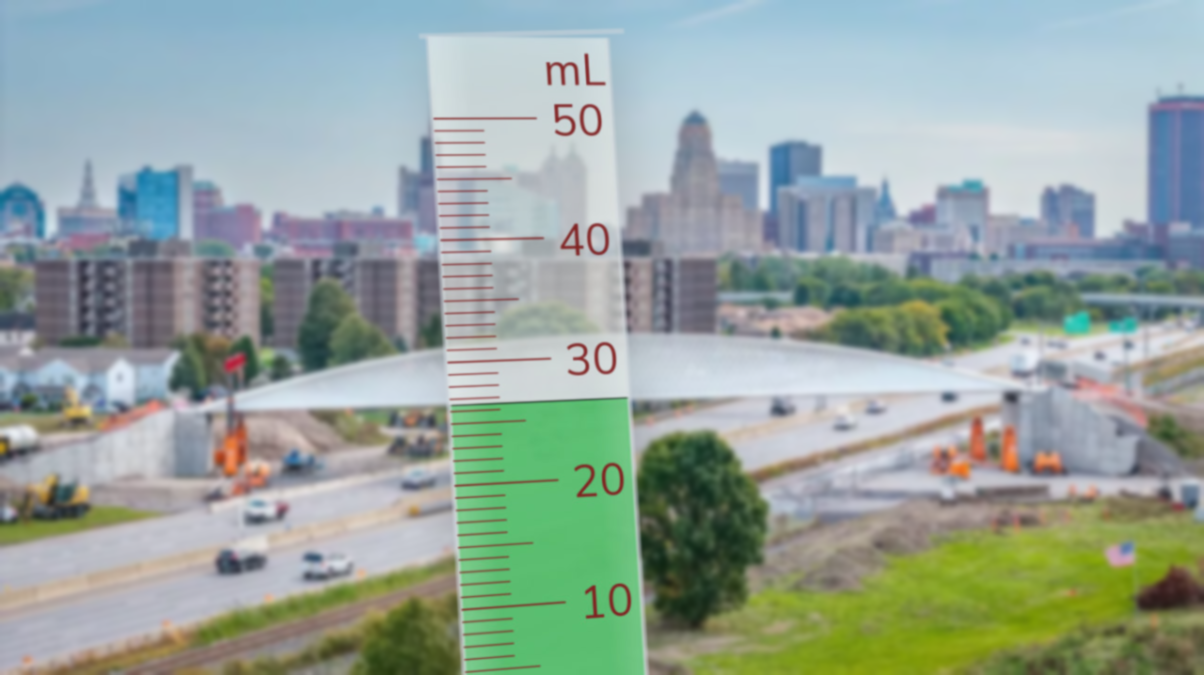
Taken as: 26.5,mL
